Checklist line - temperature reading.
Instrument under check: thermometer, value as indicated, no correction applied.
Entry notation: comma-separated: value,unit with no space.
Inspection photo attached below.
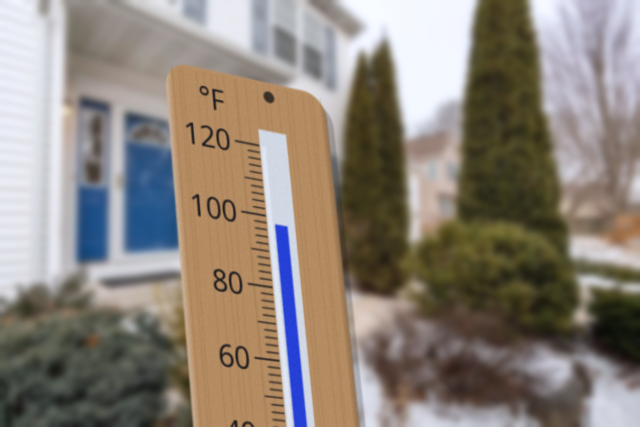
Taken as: 98,°F
